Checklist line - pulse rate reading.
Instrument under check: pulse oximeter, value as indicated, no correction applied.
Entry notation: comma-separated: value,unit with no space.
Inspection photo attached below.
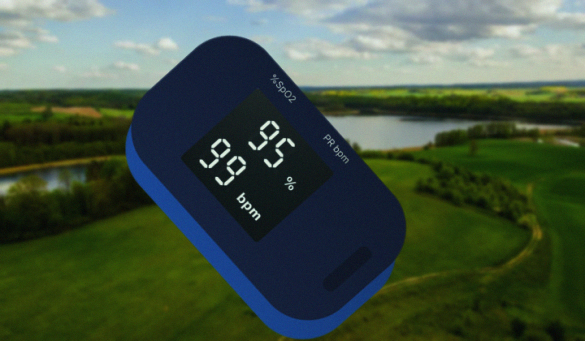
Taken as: 99,bpm
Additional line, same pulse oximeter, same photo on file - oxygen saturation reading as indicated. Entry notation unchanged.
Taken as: 95,%
